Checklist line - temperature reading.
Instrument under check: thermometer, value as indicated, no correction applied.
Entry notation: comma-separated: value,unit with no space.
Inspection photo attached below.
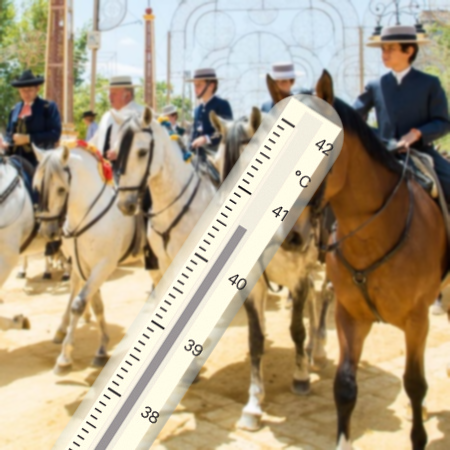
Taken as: 40.6,°C
